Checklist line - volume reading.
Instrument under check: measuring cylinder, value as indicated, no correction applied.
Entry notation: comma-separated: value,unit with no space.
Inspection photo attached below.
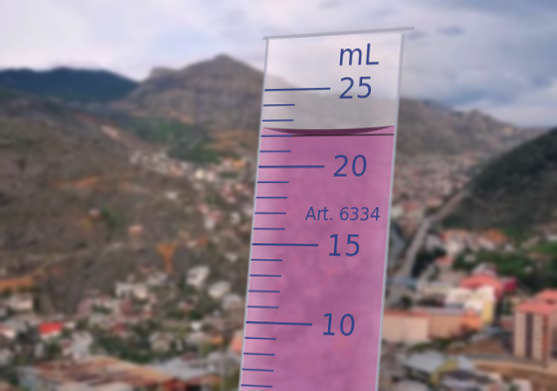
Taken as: 22,mL
